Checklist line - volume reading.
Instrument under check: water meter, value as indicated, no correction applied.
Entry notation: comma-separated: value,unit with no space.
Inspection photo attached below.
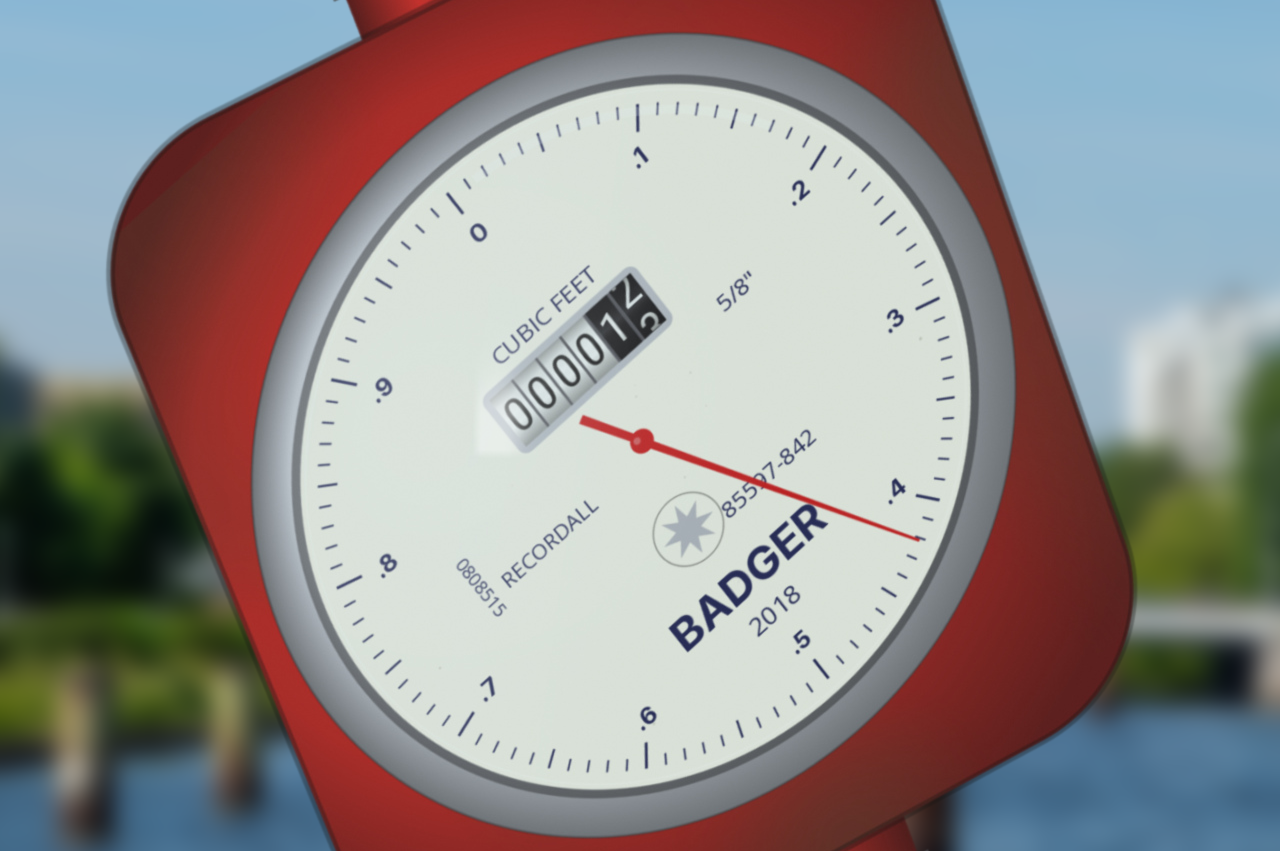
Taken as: 12.42,ft³
